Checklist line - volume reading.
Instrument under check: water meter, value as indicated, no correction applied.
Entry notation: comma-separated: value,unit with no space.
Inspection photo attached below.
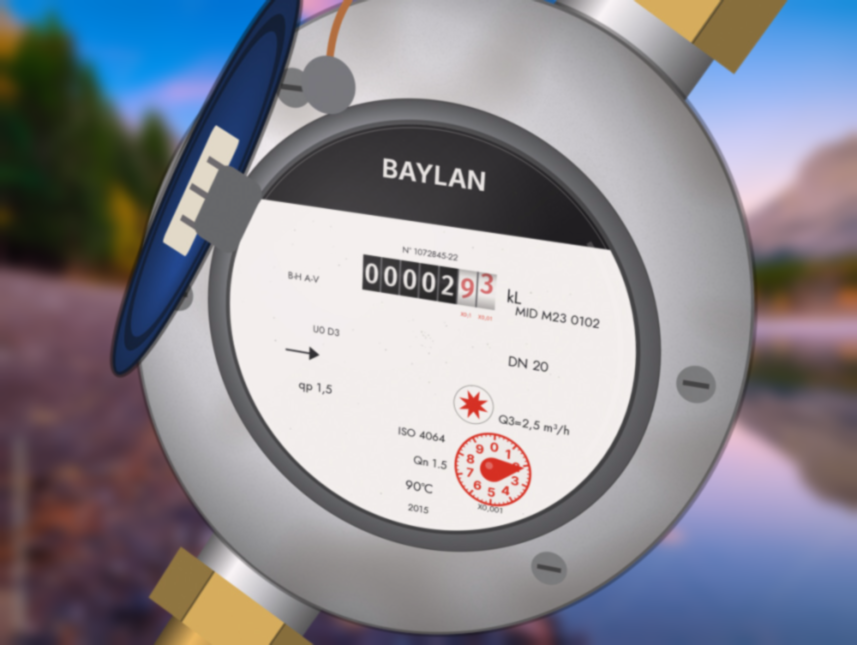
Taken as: 2.932,kL
